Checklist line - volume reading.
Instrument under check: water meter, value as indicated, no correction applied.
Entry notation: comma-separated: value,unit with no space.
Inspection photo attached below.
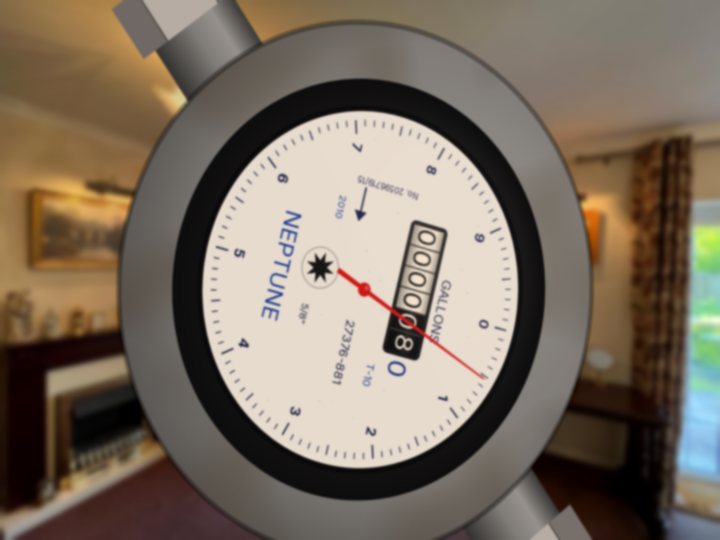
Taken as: 80.5,gal
